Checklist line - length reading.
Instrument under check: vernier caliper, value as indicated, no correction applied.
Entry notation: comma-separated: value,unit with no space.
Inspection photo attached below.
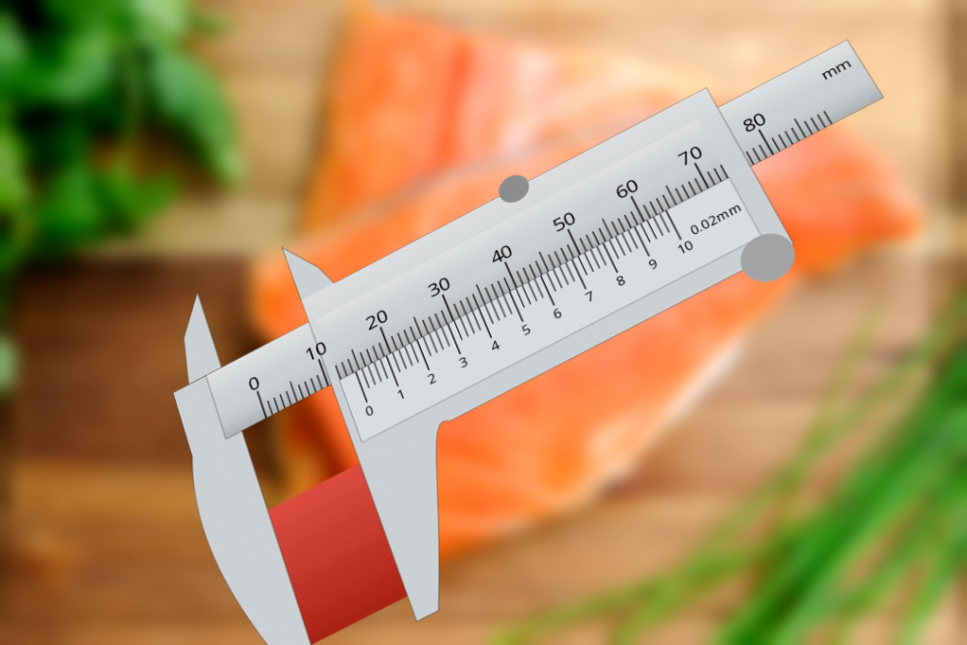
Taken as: 14.4,mm
